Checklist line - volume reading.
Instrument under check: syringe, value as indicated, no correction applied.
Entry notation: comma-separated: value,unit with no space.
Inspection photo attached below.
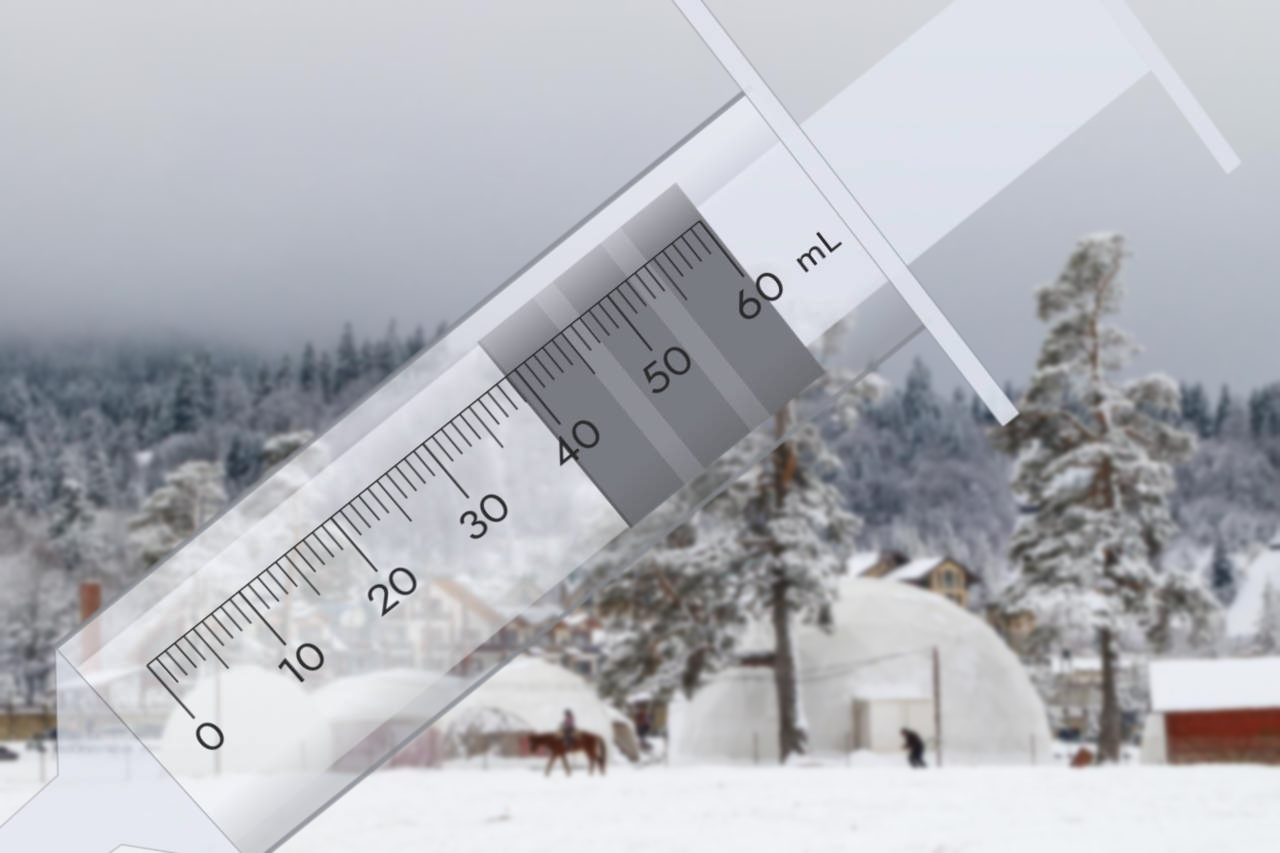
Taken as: 39,mL
